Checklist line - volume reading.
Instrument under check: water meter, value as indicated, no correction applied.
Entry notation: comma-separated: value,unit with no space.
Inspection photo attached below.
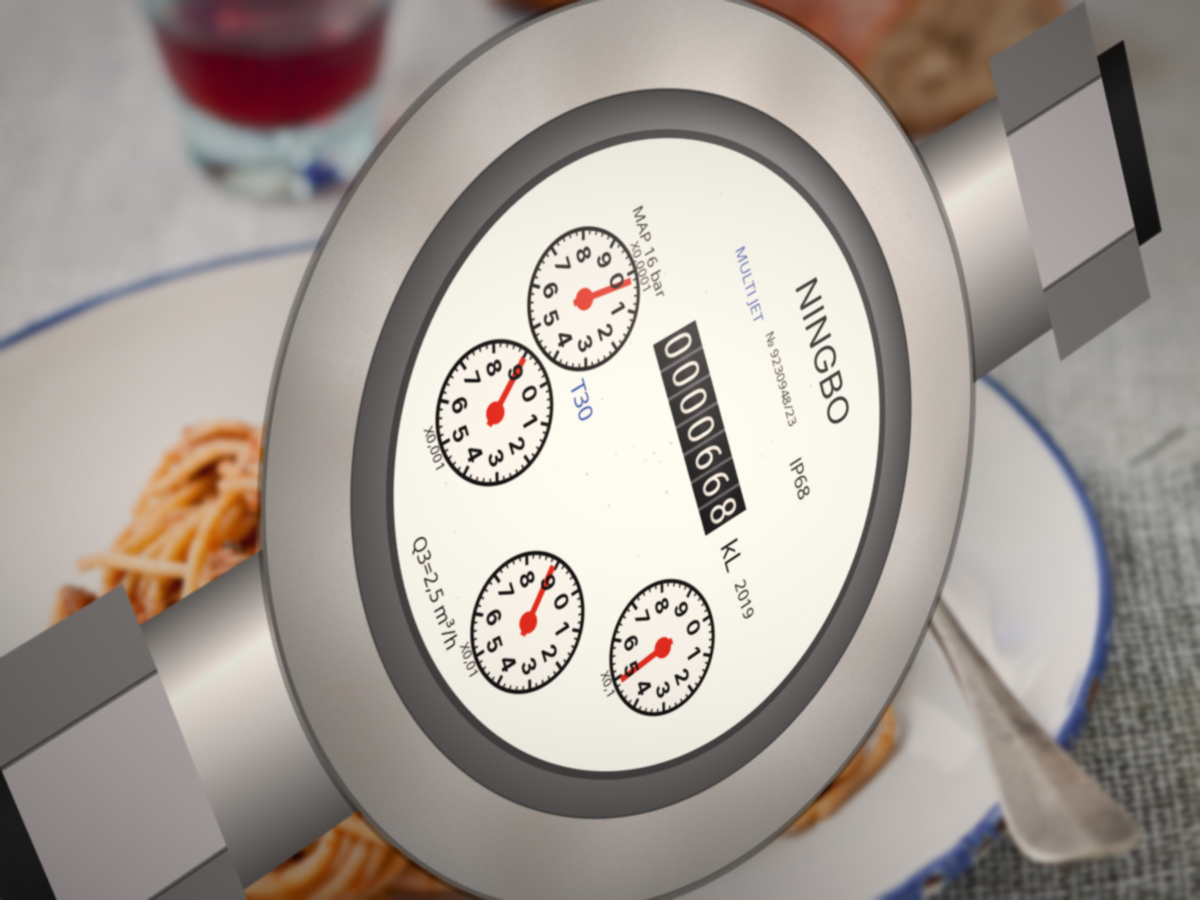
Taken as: 668.4890,kL
